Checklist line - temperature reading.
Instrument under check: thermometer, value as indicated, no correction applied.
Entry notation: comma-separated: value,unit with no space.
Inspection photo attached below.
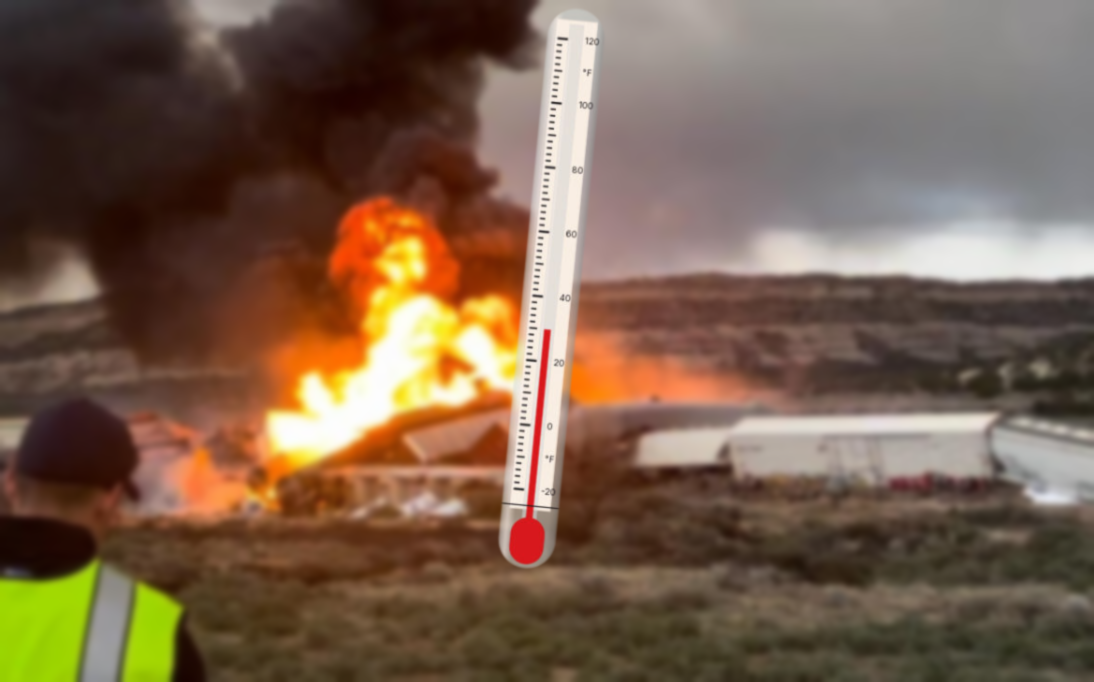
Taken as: 30,°F
